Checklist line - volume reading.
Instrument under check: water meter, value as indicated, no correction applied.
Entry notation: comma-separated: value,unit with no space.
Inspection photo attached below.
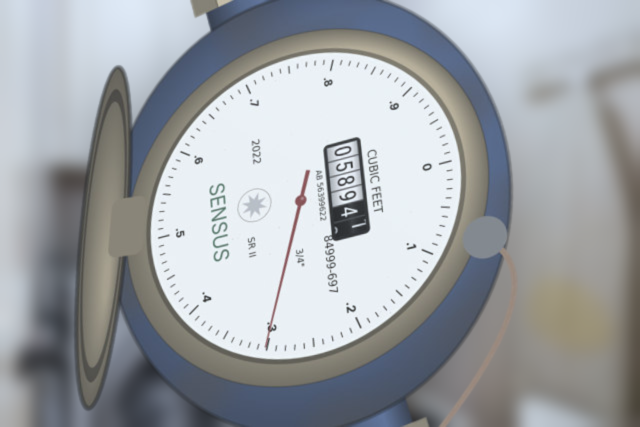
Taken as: 58941.30,ft³
